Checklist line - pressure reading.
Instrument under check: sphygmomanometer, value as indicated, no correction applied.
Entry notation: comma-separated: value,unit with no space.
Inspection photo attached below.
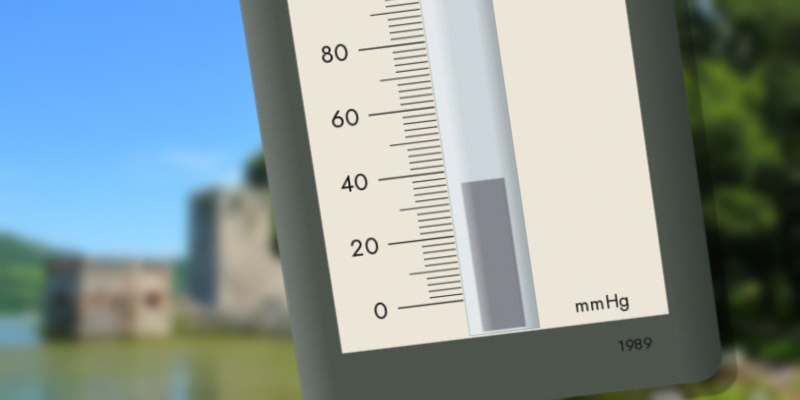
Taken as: 36,mmHg
